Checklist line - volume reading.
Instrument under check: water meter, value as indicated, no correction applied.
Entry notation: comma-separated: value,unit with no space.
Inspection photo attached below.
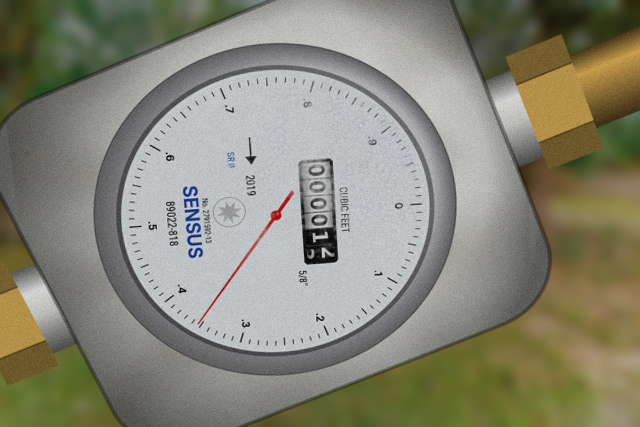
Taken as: 12.35,ft³
